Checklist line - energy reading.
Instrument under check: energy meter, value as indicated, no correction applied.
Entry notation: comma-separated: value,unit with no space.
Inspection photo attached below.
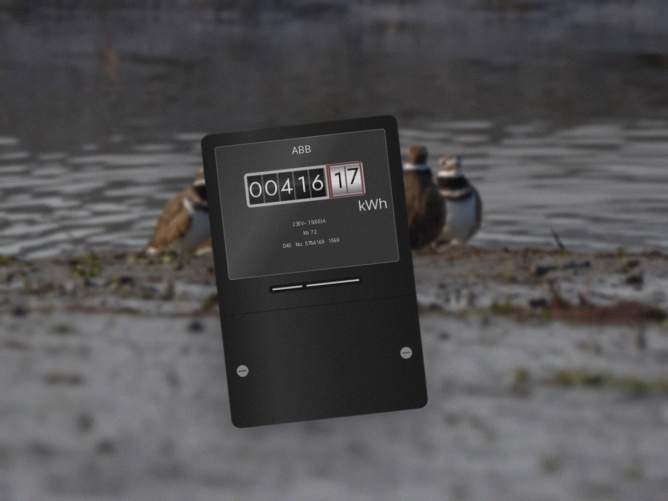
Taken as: 416.17,kWh
